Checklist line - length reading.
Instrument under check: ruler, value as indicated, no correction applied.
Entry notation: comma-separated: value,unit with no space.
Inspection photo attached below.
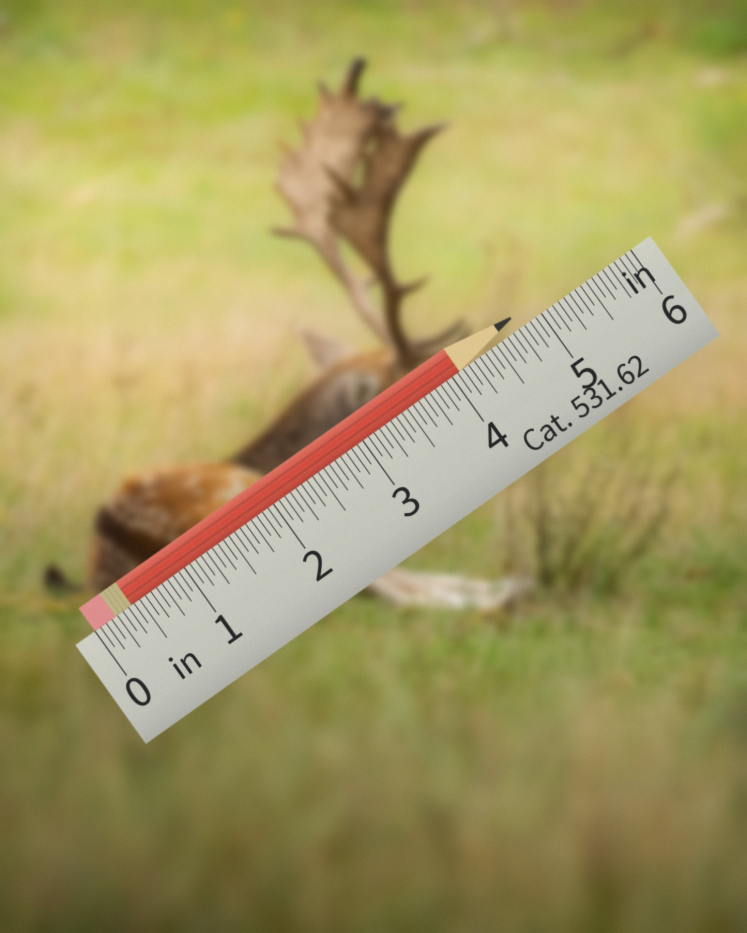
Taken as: 4.75,in
